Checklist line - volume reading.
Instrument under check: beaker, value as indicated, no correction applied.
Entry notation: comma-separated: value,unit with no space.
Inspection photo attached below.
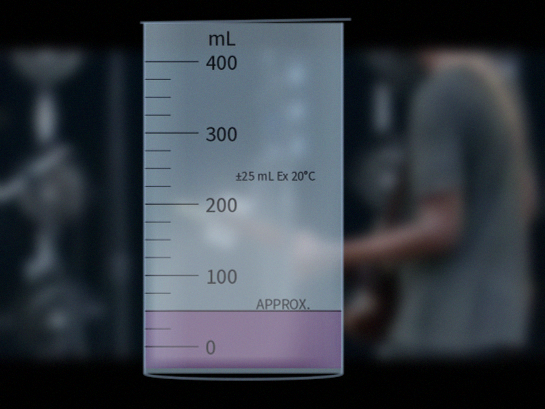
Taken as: 50,mL
